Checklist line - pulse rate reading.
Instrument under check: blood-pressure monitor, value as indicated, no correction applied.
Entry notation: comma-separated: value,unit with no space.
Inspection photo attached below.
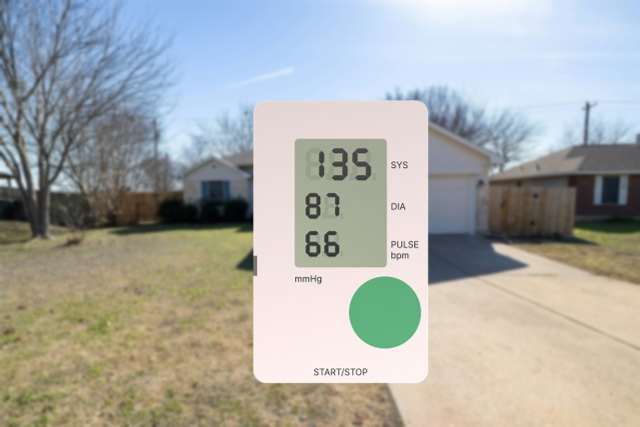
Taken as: 66,bpm
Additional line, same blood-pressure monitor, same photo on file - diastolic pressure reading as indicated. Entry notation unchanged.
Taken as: 87,mmHg
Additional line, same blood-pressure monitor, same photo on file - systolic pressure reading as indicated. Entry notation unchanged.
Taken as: 135,mmHg
